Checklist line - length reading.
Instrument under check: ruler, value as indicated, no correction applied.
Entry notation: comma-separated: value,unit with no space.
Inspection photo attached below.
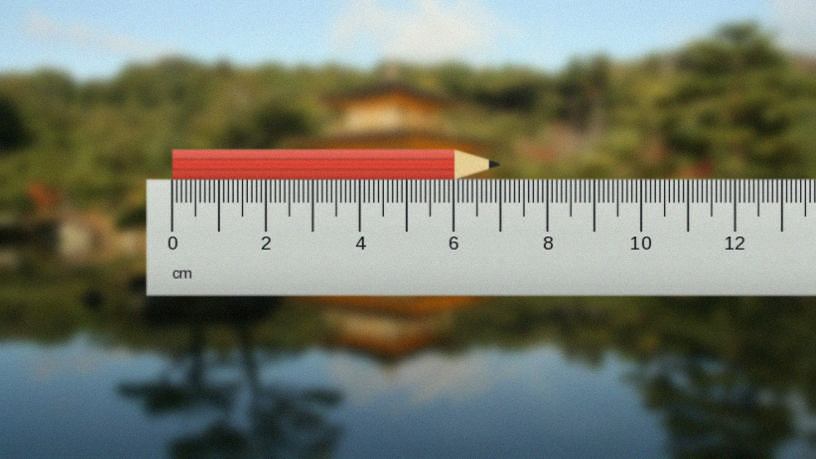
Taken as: 7,cm
